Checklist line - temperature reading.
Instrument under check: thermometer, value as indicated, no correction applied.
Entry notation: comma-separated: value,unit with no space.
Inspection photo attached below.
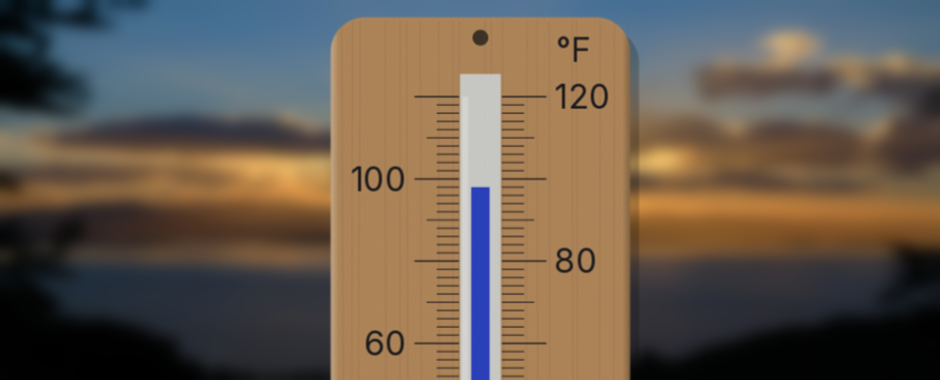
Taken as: 98,°F
